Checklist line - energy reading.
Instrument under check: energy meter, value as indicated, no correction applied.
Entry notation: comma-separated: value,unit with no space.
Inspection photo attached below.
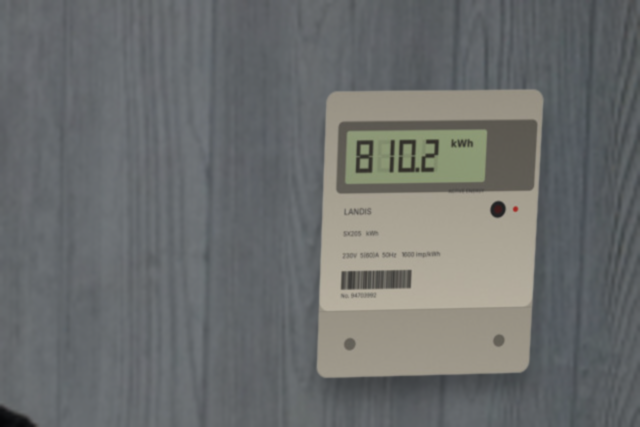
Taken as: 810.2,kWh
